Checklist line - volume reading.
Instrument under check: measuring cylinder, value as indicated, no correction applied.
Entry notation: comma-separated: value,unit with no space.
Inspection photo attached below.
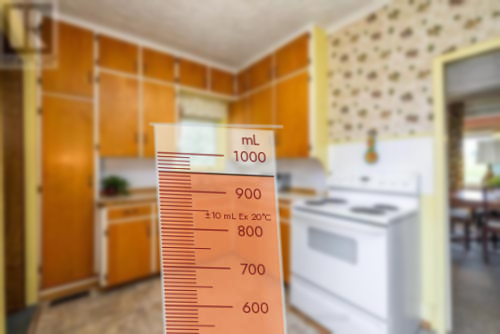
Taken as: 950,mL
